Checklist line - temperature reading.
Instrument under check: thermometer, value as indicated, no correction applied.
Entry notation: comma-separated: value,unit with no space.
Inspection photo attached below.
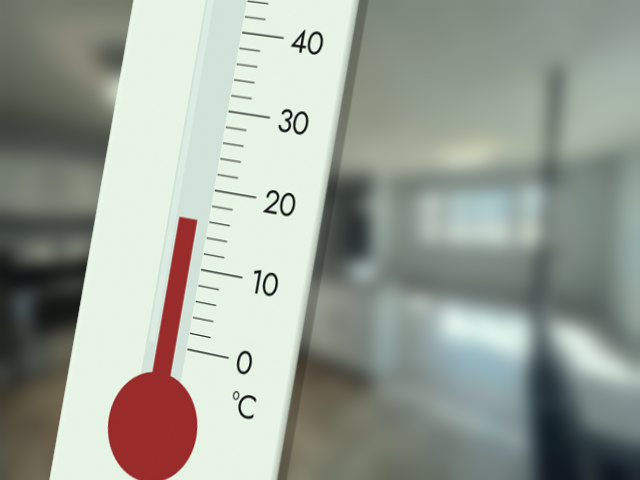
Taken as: 16,°C
